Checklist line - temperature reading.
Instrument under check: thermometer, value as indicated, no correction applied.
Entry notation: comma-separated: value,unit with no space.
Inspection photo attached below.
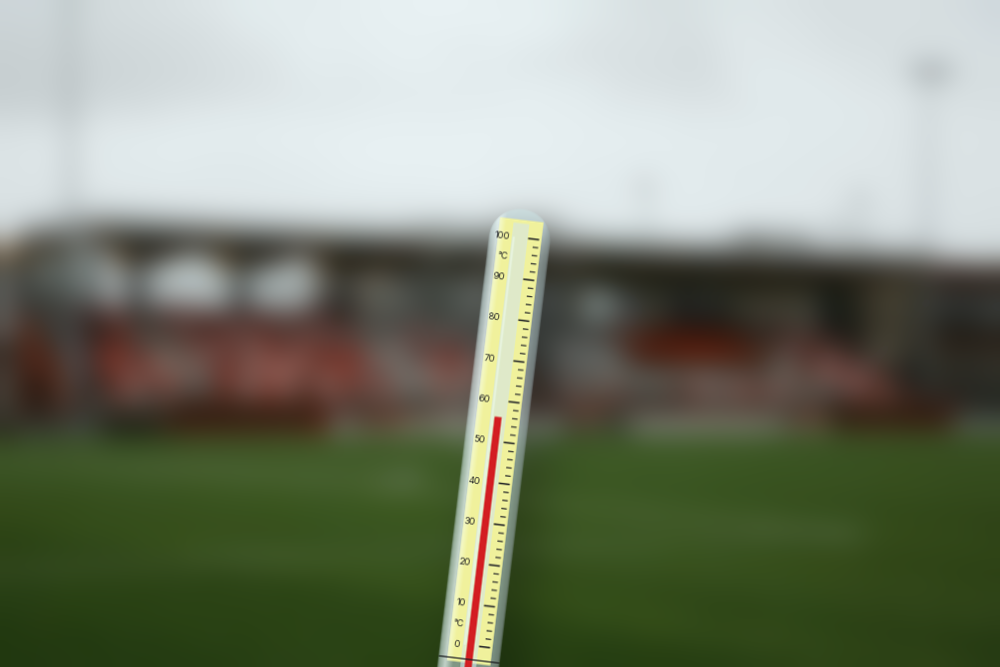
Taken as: 56,°C
